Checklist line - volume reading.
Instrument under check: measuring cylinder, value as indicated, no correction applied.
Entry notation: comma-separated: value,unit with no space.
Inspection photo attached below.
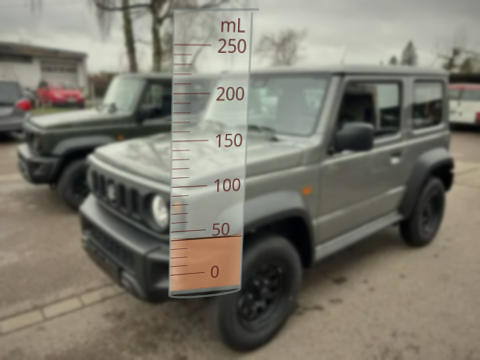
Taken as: 40,mL
